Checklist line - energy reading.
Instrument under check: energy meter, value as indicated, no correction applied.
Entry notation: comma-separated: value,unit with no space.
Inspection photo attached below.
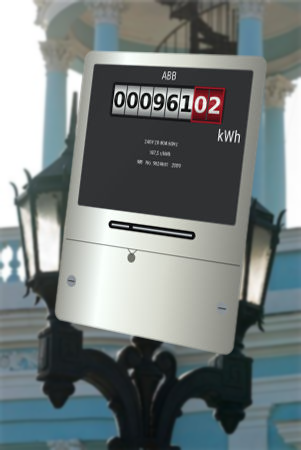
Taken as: 961.02,kWh
